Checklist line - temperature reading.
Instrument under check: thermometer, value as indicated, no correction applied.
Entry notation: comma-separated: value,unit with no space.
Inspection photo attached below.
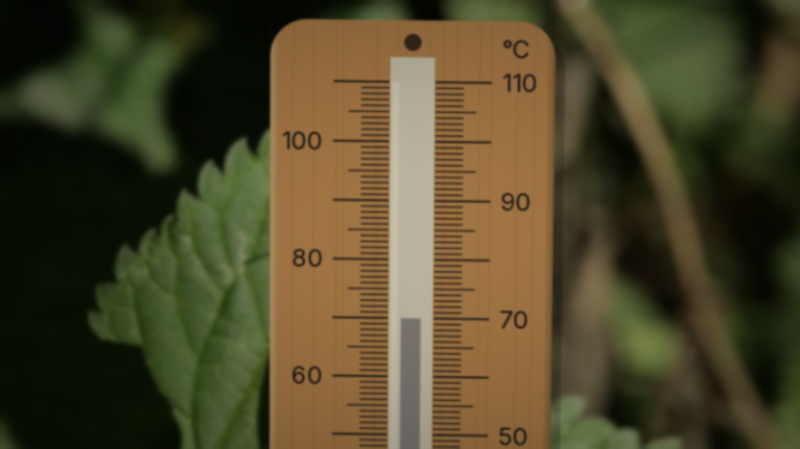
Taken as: 70,°C
